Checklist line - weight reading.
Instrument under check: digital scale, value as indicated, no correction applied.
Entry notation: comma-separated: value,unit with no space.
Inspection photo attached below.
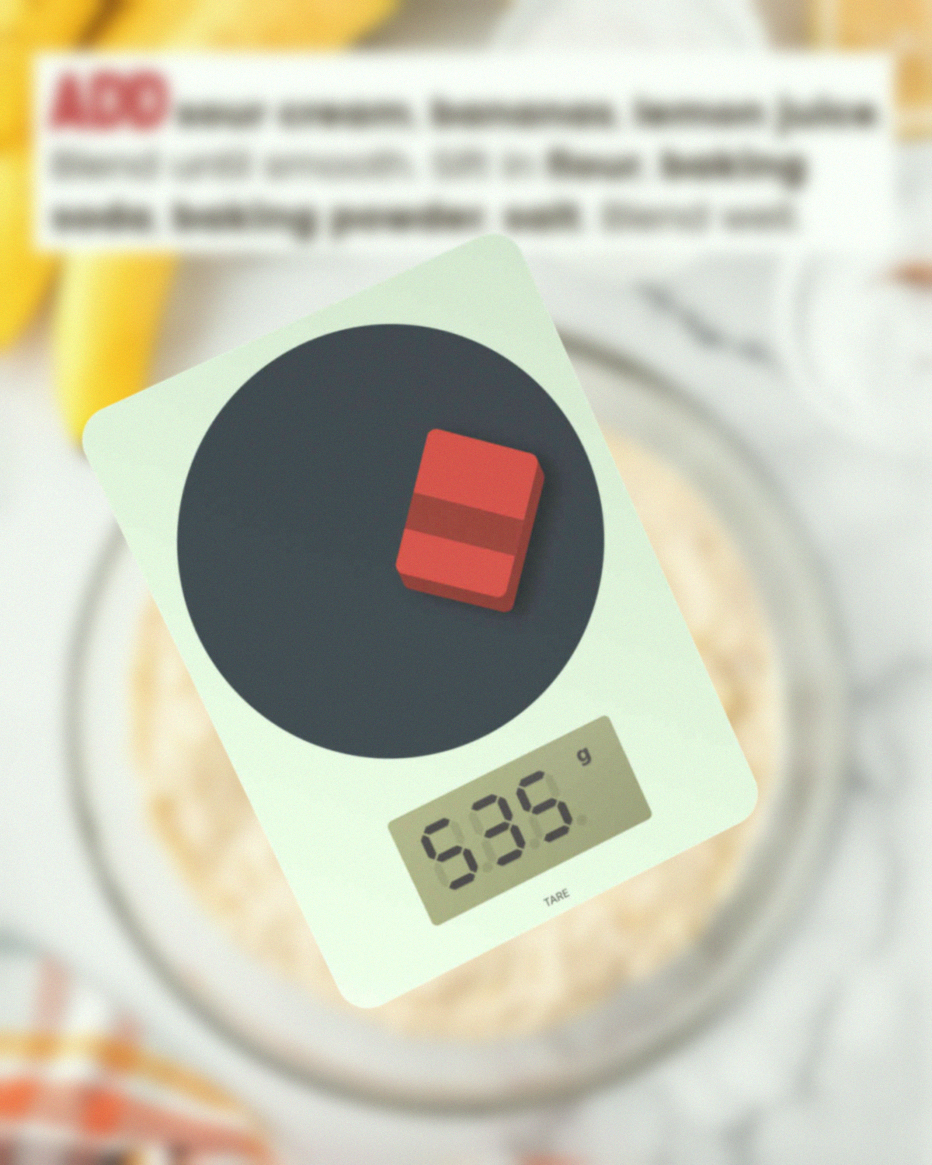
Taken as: 535,g
